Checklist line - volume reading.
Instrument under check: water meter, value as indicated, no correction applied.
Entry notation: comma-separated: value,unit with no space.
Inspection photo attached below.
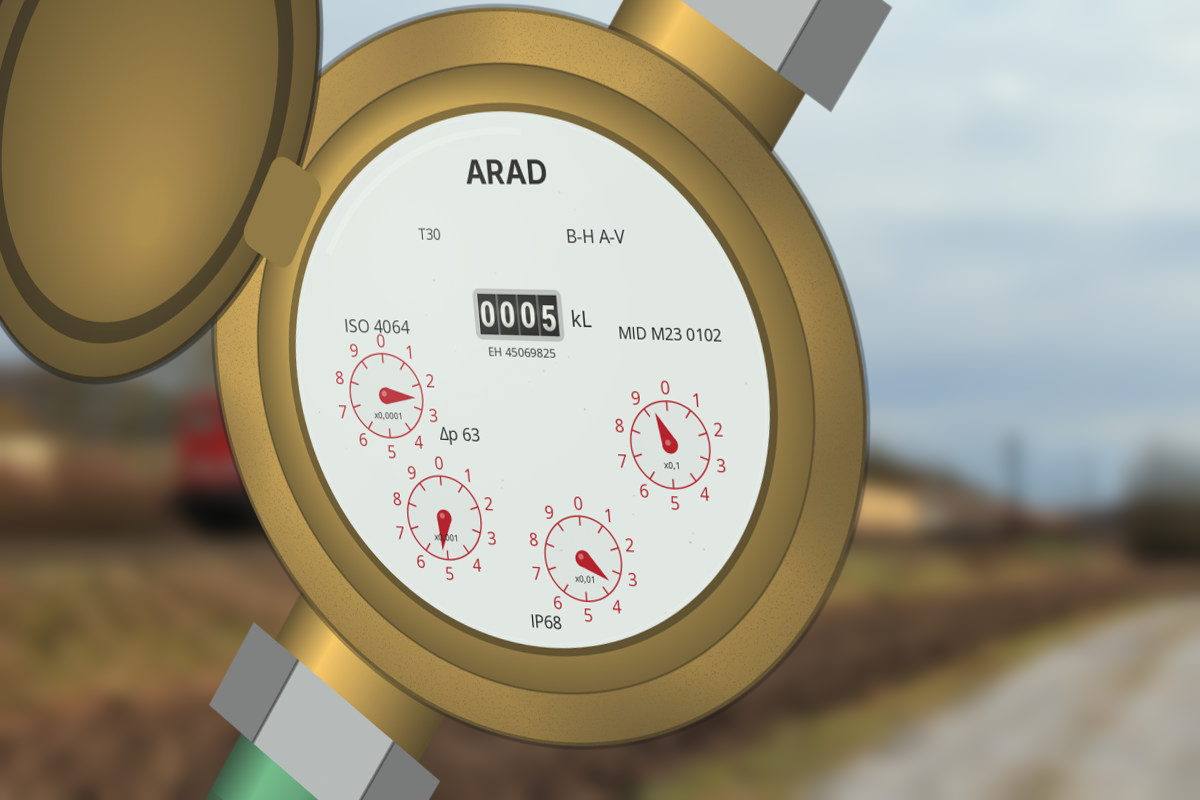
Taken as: 4.9352,kL
